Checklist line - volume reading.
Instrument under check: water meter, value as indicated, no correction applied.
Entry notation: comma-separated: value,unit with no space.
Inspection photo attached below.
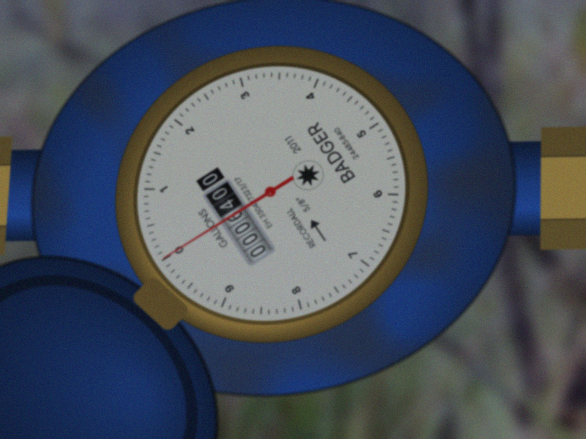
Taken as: 6400.0,gal
